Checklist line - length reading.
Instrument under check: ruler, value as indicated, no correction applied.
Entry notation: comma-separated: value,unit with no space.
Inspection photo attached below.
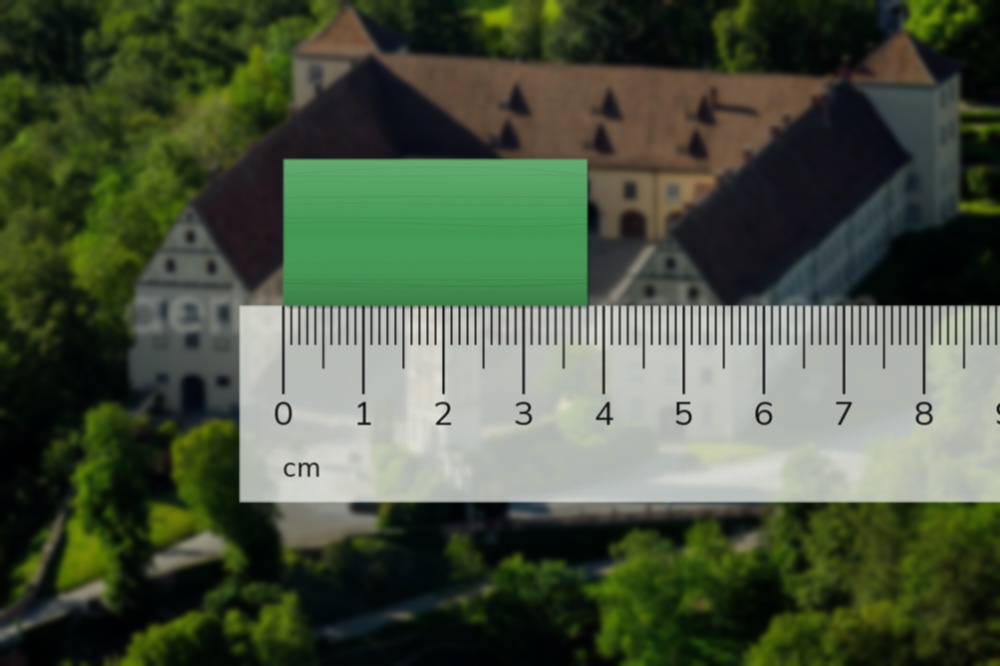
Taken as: 3.8,cm
